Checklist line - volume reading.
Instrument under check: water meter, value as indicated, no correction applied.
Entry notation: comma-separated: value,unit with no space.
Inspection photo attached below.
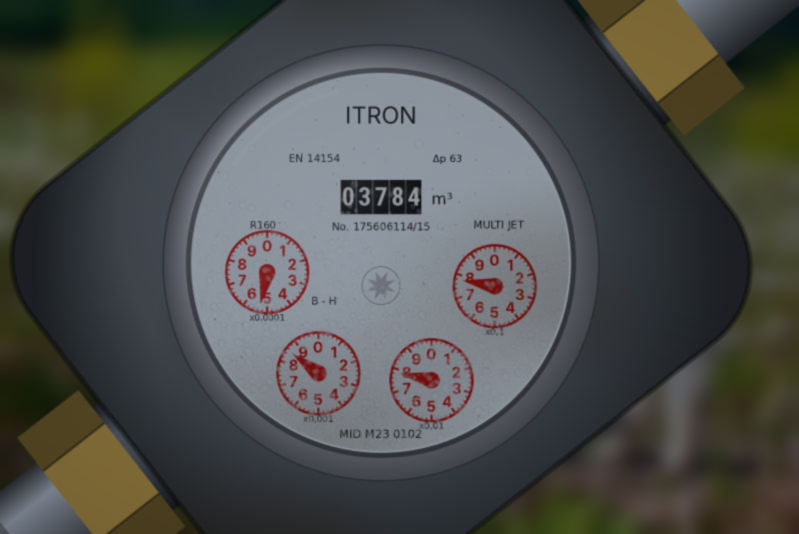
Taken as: 3784.7785,m³
